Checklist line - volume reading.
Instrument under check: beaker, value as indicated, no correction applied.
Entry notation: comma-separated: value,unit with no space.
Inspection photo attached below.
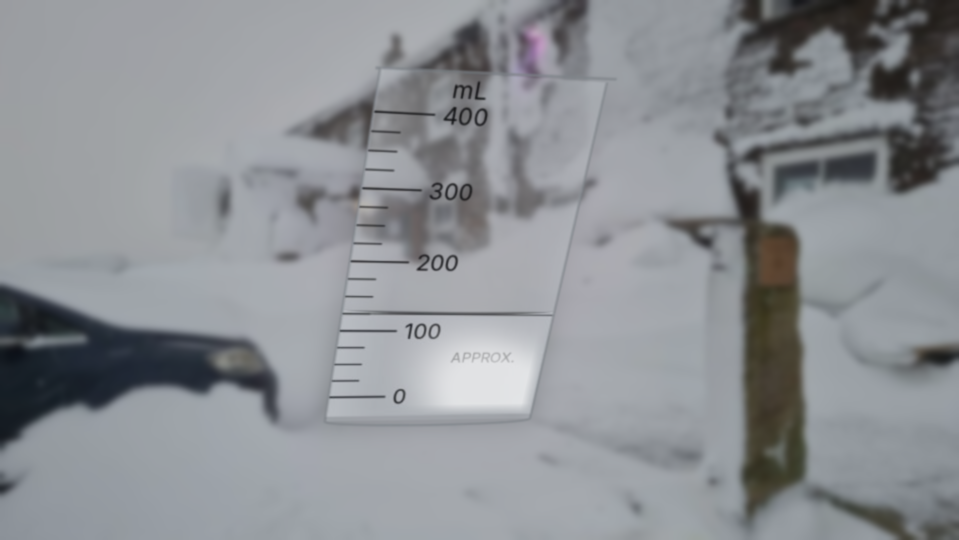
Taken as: 125,mL
